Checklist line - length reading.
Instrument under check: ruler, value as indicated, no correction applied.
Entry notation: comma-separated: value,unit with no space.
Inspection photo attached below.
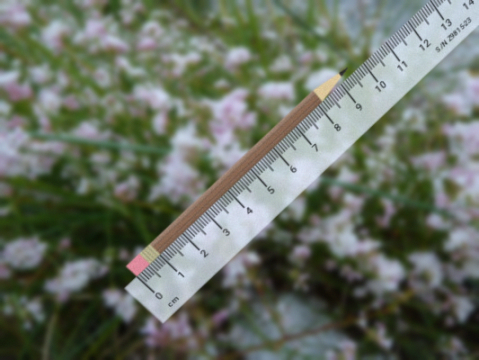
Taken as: 9.5,cm
